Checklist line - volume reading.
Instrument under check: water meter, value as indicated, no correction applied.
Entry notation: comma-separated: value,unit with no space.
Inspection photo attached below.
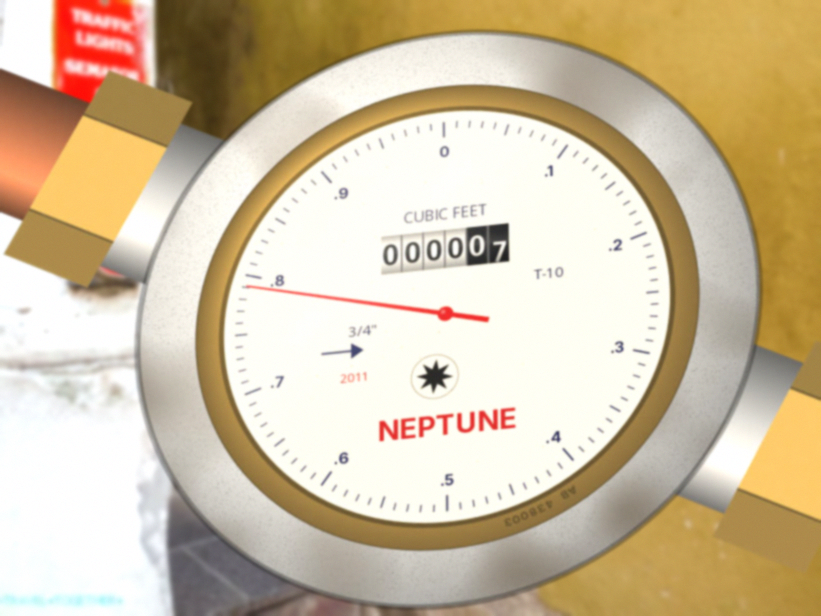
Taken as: 6.79,ft³
